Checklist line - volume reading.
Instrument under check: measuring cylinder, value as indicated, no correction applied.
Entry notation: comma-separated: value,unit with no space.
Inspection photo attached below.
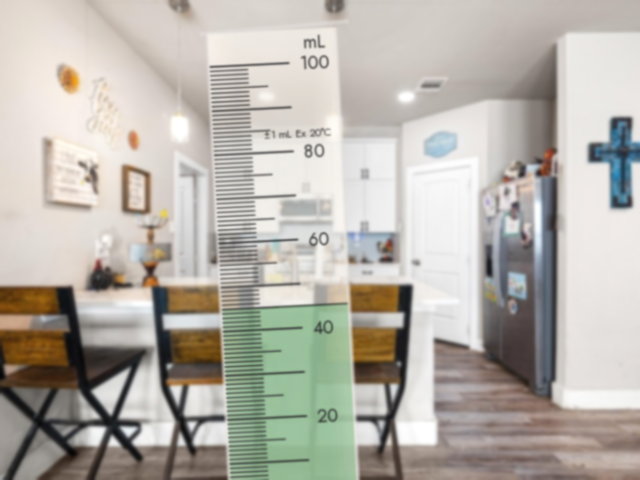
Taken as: 45,mL
